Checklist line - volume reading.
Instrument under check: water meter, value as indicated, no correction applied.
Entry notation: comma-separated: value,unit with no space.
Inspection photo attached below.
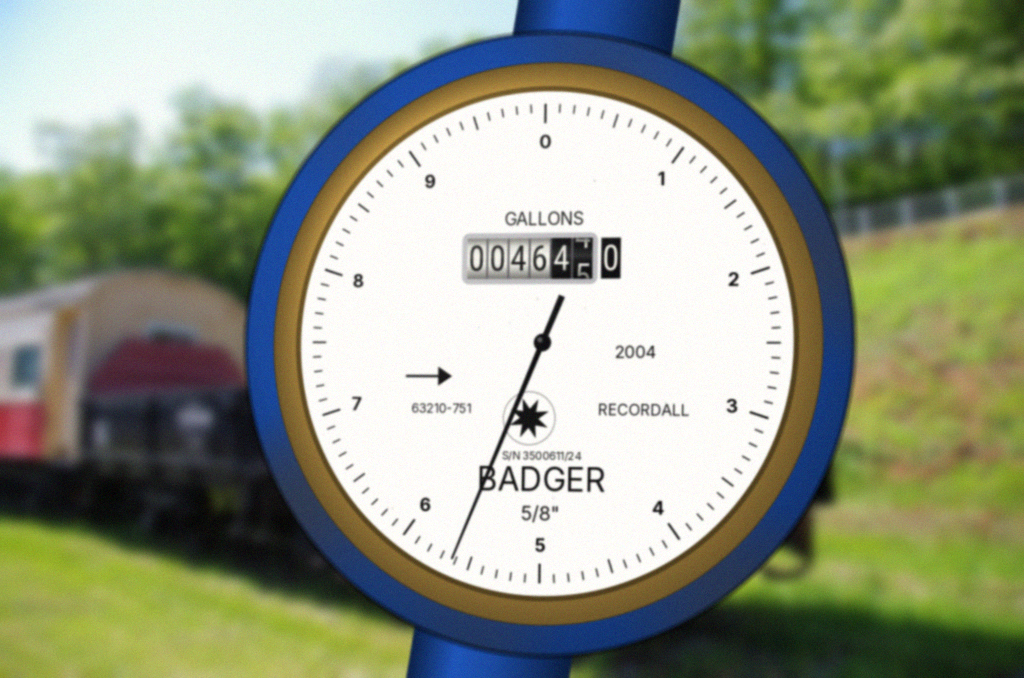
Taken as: 46445.6,gal
